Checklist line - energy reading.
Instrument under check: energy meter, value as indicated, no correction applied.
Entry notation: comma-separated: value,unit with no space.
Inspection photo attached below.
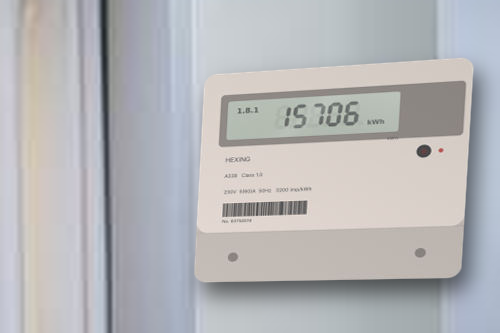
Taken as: 15706,kWh
